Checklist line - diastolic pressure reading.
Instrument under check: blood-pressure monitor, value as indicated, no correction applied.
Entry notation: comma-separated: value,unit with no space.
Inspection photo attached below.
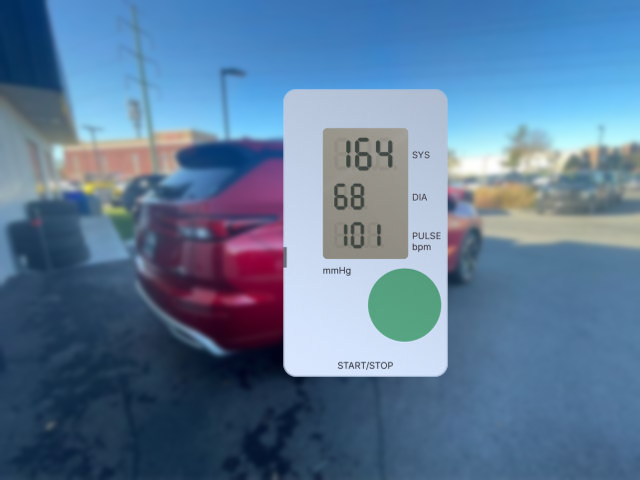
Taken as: 68,mmHg
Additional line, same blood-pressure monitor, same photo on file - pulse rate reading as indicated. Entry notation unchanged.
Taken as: 101,bpm
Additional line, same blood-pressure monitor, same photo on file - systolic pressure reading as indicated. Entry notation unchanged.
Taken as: 164,mmHg
